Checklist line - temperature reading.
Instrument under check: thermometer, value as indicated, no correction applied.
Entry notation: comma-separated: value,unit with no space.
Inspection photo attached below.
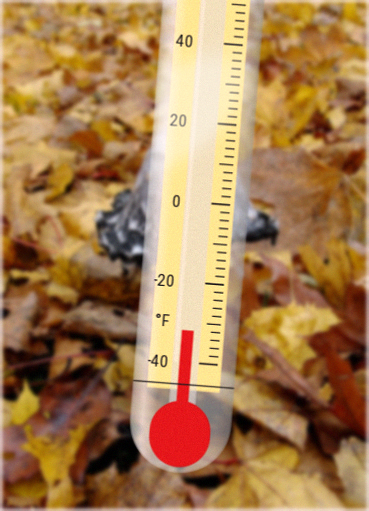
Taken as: -32,°F
